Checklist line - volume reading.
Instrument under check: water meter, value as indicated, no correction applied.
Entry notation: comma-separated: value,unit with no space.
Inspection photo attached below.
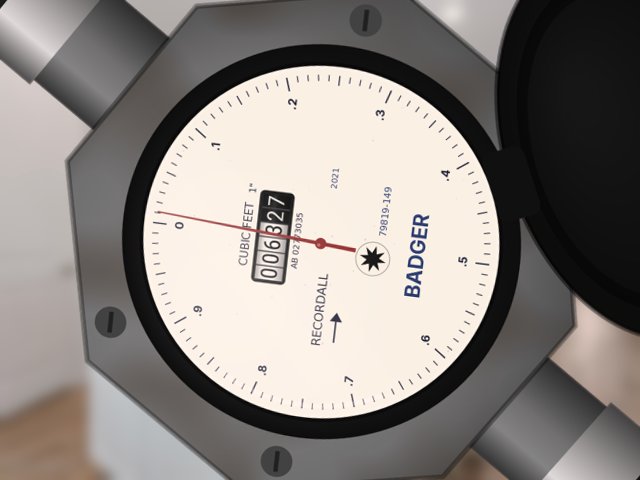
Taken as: 6327.01,ft³
